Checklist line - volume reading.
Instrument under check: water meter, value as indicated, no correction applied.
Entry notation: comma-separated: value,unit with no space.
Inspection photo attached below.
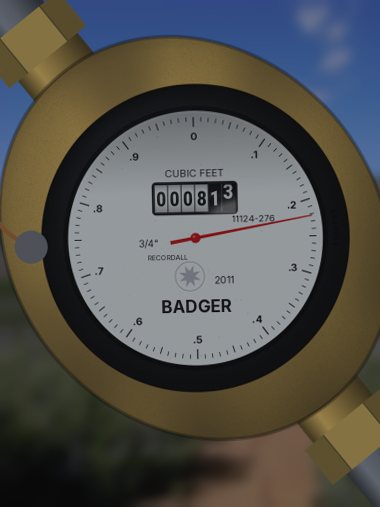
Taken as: 813.22,ft³
